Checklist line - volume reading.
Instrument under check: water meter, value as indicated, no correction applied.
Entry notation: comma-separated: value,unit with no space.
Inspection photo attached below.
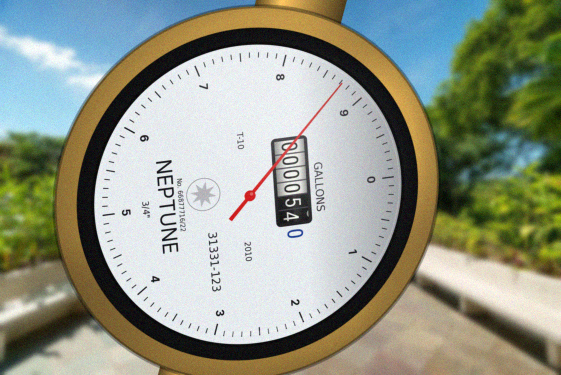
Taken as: 538.7,gal
